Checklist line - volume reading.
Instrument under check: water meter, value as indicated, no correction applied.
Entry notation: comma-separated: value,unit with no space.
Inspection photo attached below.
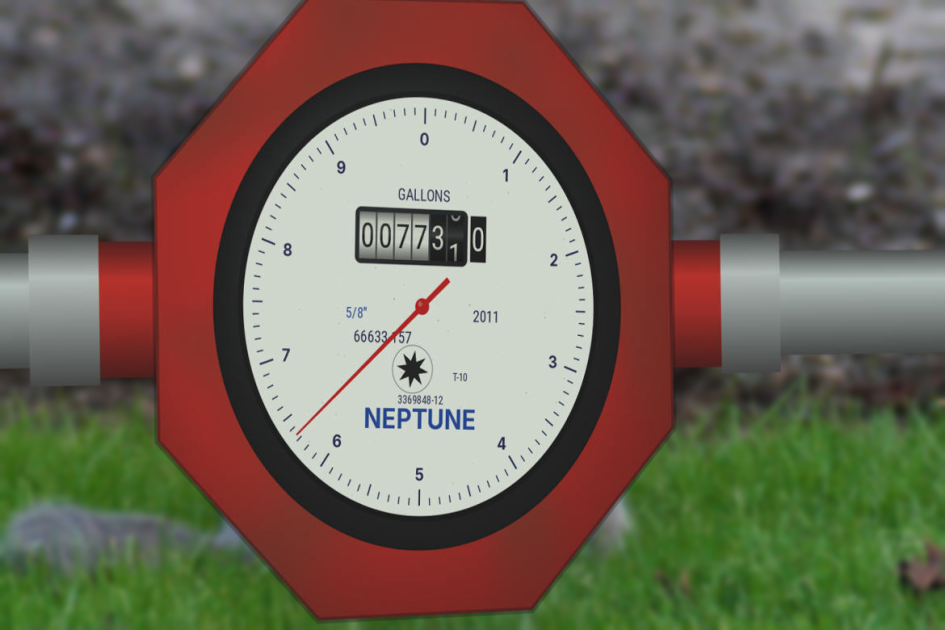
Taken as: 77306.3,gal
